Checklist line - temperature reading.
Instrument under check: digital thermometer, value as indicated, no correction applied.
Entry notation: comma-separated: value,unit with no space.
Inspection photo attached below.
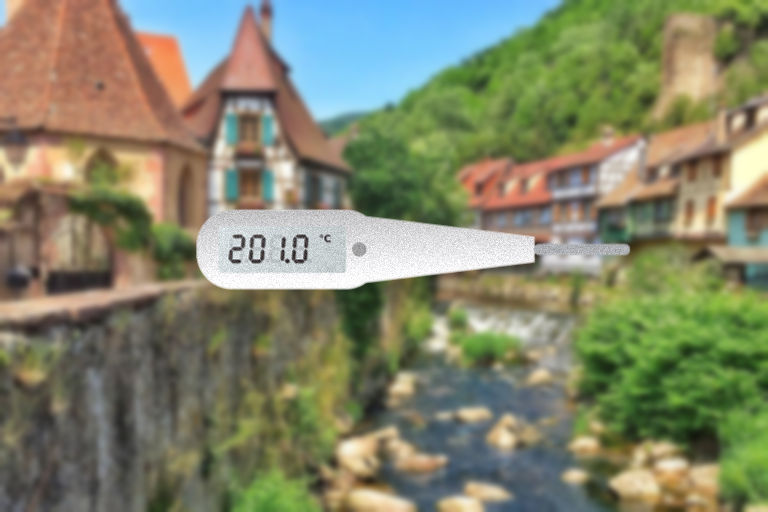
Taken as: 201.0,°C
